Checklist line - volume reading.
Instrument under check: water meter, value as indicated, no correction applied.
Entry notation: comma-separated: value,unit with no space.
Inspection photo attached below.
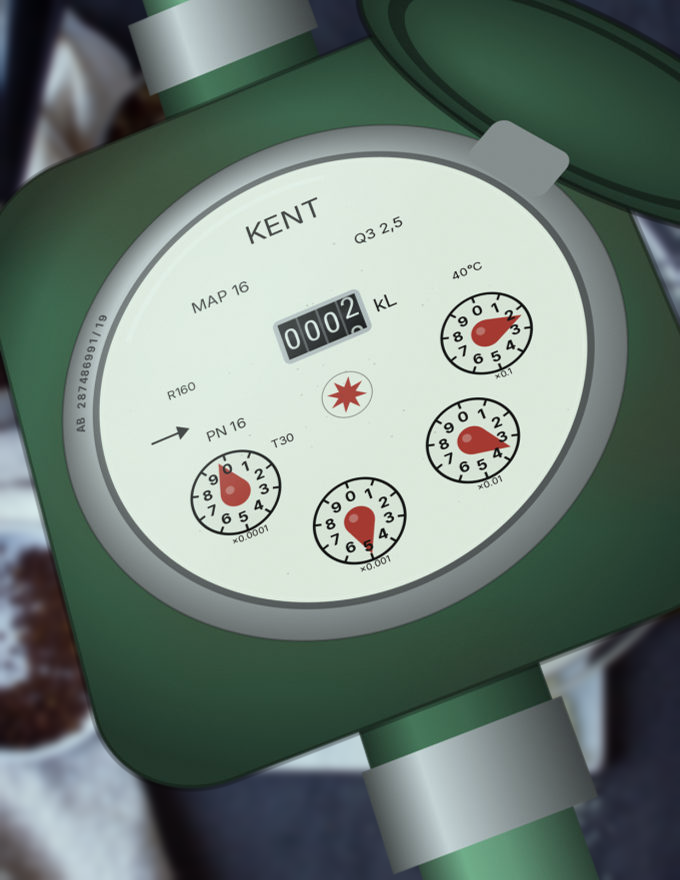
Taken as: 2.2349,kL
